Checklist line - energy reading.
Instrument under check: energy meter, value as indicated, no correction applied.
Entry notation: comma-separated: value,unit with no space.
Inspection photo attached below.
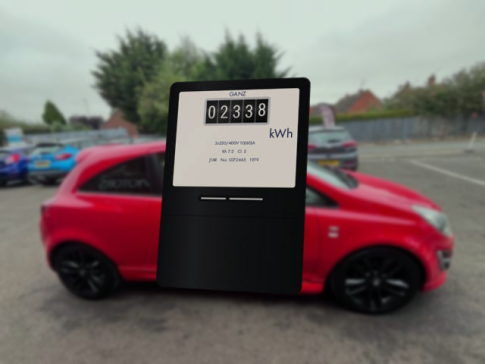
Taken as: 2338,kWh
